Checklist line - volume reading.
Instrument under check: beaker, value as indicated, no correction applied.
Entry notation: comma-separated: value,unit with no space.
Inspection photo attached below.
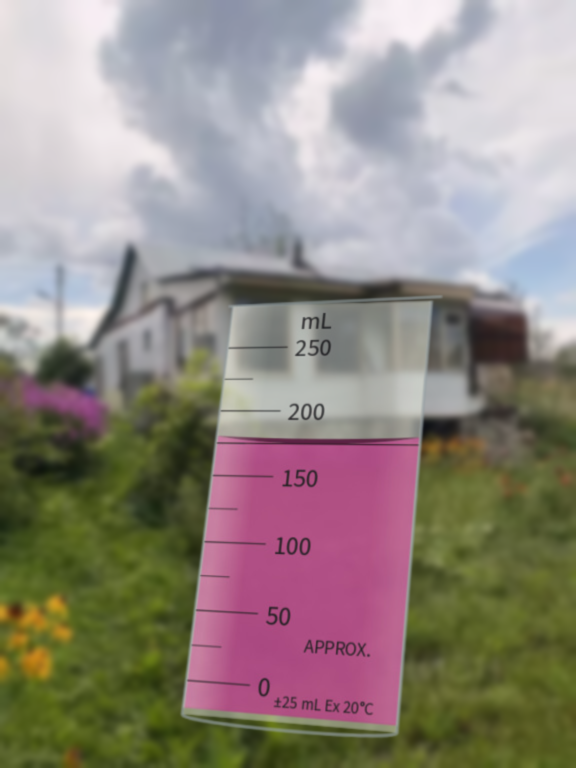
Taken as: 175,mL
